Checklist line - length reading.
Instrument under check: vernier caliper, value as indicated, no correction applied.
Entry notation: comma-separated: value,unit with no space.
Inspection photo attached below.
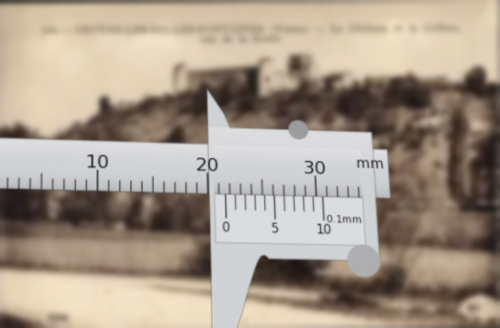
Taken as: 21.6,mm
